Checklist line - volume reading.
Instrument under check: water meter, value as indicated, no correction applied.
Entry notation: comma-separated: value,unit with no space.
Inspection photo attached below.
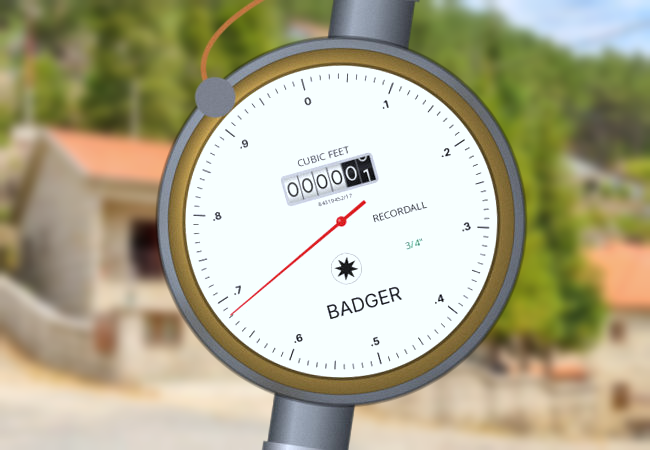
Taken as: 0.68,ft³
